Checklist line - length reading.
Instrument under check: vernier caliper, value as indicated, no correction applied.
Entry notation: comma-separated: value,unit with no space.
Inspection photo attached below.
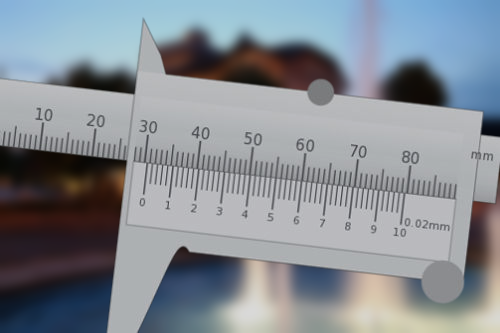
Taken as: 30.5,mm
